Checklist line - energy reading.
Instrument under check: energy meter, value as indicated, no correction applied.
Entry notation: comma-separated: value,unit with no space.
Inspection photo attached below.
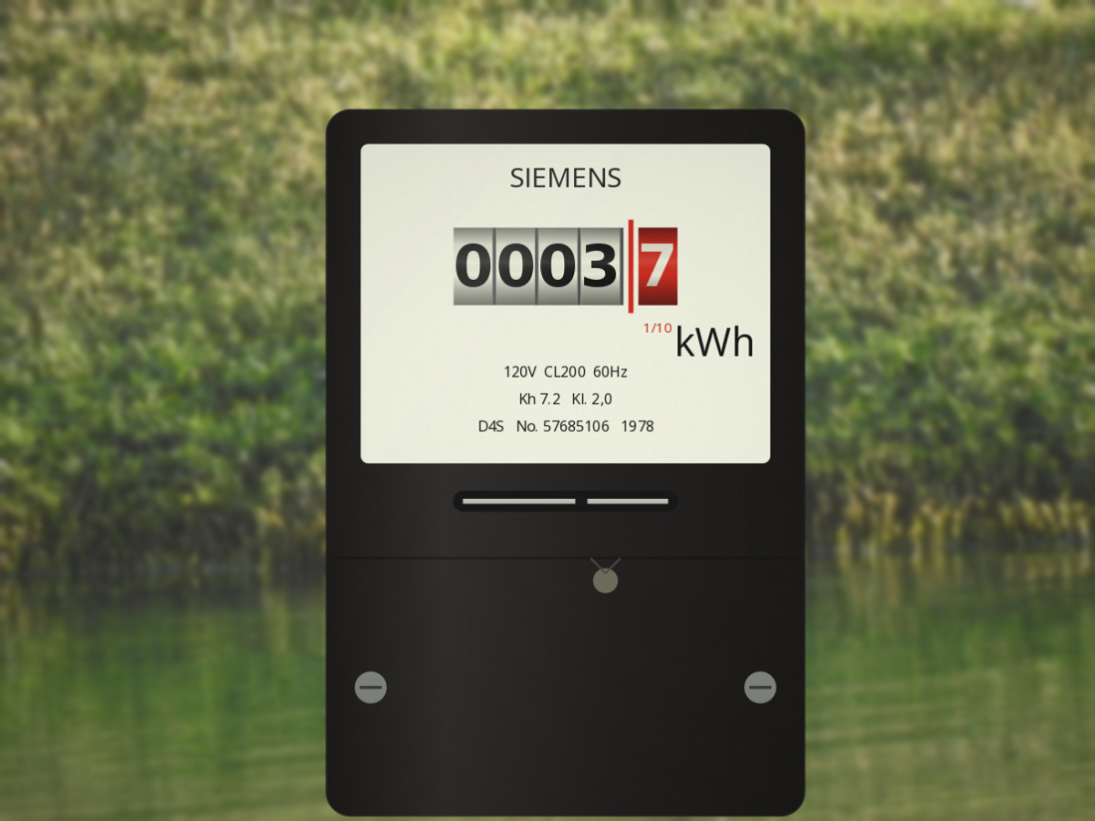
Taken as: 3.7,kWh
